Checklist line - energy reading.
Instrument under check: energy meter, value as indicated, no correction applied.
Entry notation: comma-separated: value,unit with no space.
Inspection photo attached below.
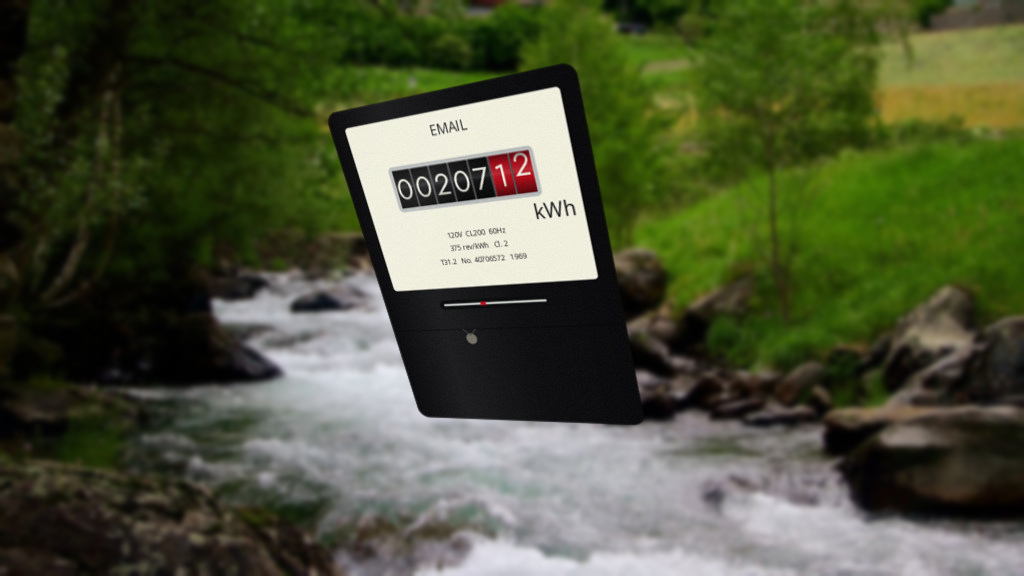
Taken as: 207.12,kWh
